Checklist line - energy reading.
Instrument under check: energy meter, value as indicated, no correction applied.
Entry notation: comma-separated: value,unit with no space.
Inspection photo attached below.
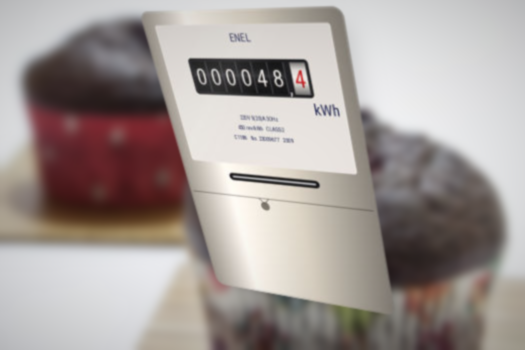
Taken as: 48.4,kWh
